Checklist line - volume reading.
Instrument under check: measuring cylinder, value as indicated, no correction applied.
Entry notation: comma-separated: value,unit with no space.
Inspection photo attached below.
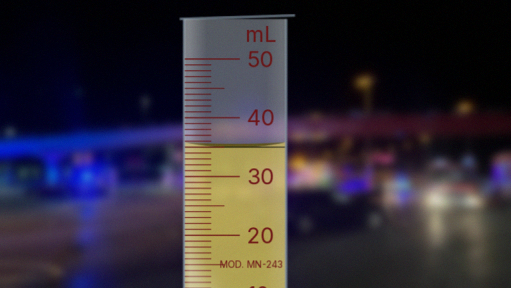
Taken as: 35,mL
